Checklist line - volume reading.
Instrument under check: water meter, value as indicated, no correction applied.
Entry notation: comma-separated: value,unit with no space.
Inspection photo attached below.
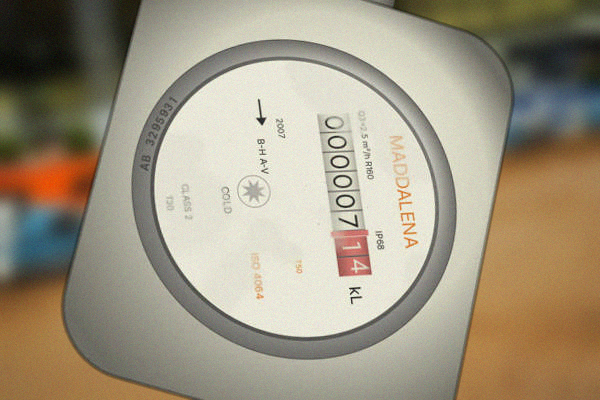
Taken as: 7.14,kL
